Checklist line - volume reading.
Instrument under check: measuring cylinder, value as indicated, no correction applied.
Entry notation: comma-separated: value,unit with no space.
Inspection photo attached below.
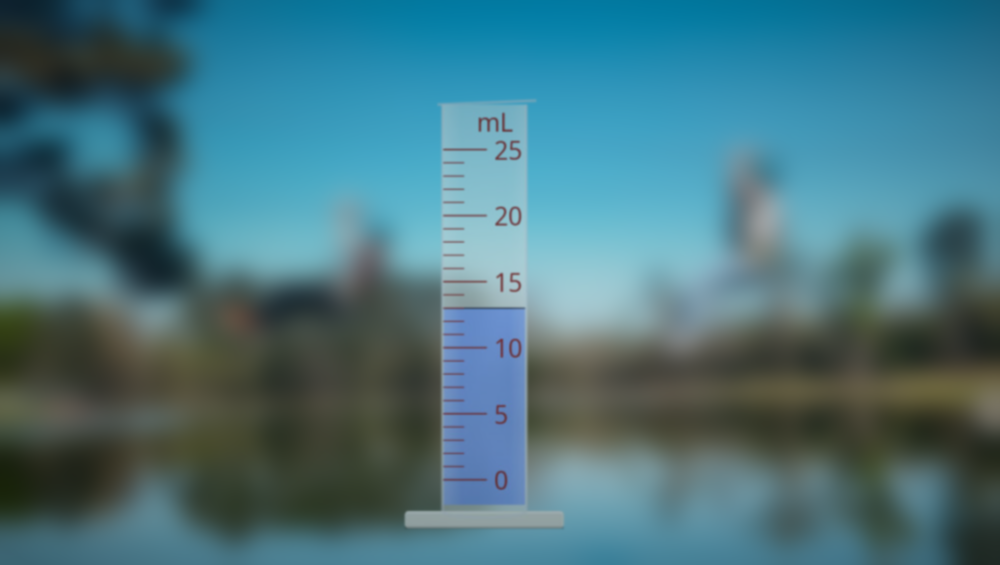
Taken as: 13,mL
